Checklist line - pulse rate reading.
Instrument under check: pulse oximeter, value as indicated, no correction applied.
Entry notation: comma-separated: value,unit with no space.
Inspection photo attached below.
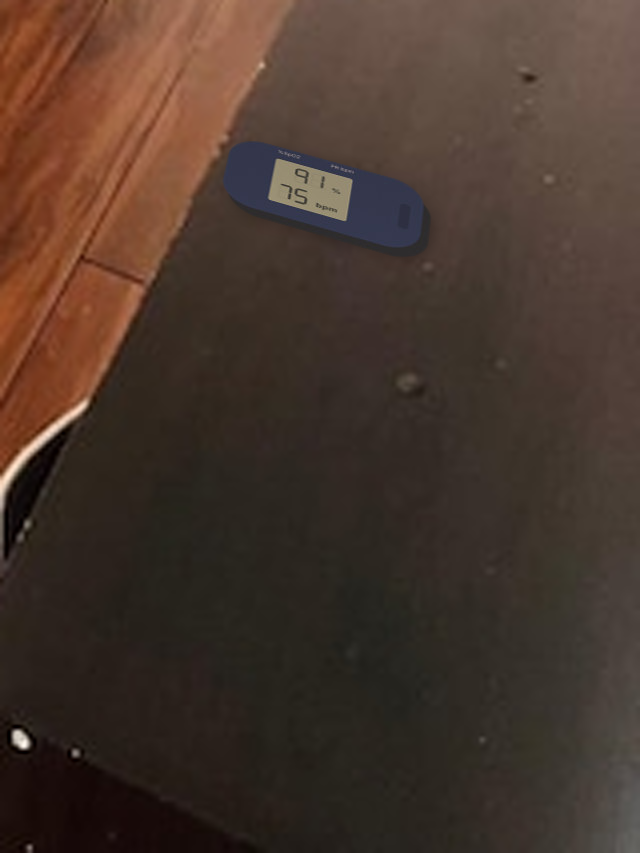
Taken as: 75,bpm
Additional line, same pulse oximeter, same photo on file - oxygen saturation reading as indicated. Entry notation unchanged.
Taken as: 91,%
